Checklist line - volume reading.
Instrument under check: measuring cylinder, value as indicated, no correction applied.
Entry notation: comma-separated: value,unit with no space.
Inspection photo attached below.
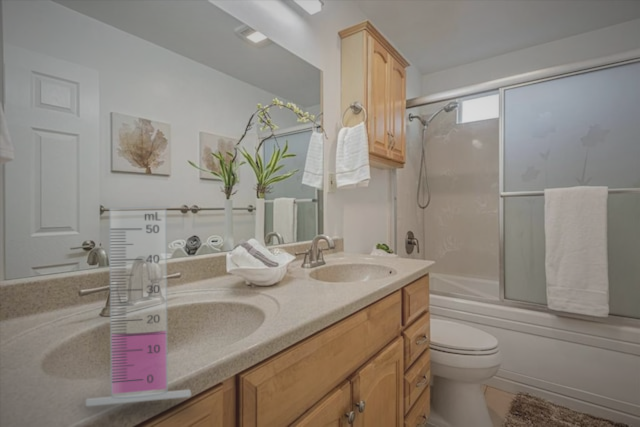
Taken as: 15,mL
